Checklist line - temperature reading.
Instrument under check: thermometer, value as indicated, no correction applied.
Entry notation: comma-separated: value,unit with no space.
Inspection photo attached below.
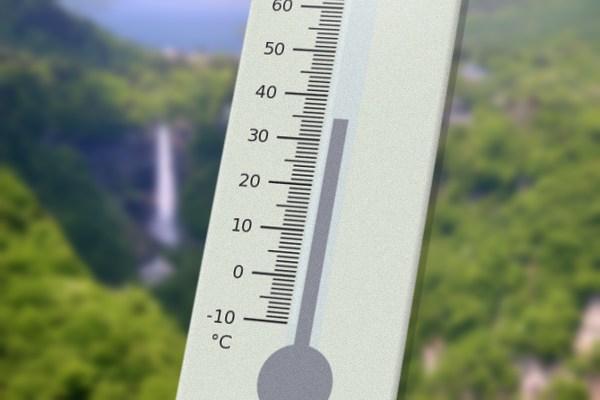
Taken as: 35,°C
